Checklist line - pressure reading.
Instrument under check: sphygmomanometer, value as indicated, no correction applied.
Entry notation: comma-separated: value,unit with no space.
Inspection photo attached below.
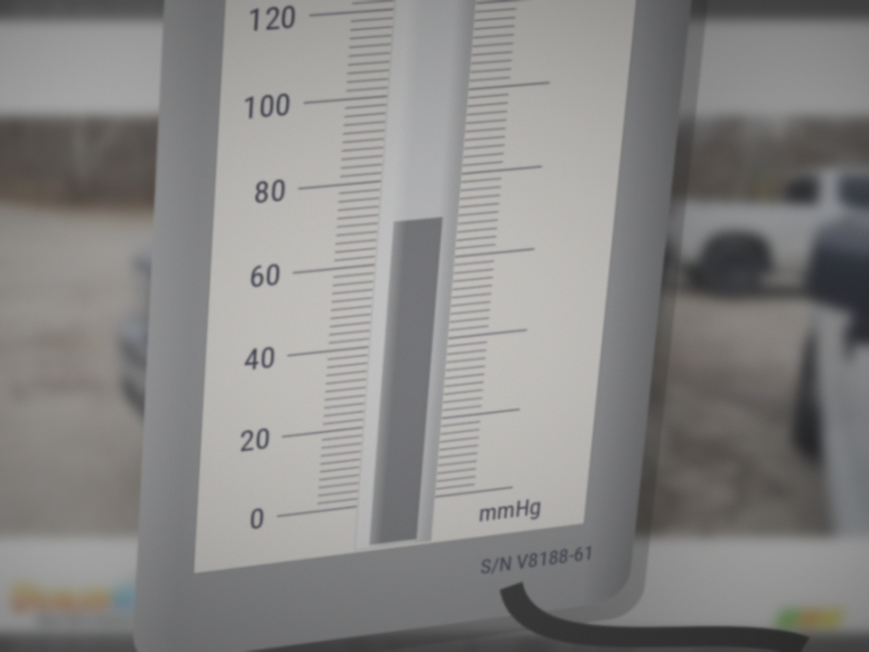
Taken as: 70,mmHg
